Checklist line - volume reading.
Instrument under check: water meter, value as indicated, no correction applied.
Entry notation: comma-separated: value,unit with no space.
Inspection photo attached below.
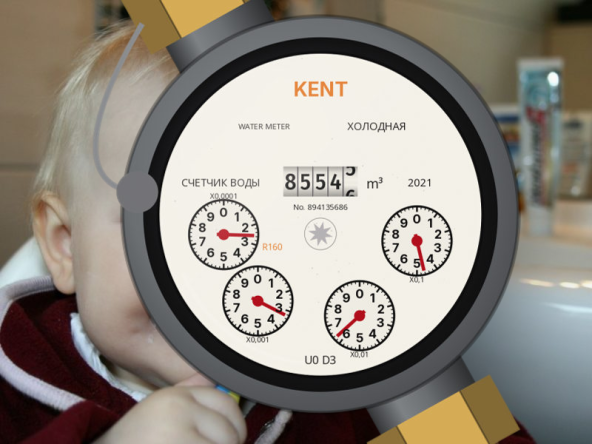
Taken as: 85545.4632,m³
